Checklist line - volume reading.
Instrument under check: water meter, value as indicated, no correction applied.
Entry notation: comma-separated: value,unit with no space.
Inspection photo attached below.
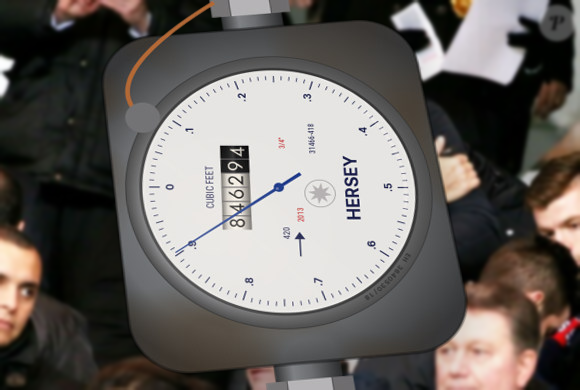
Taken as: 846293.90,ft³
